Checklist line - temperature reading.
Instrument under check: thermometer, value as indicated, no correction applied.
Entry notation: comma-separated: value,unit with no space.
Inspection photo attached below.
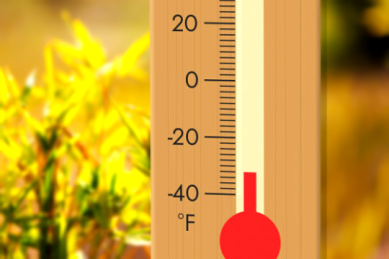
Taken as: -32,°F
